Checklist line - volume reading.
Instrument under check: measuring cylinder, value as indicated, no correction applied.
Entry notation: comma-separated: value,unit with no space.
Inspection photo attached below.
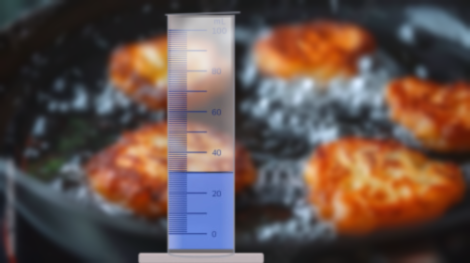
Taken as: 30,mL
